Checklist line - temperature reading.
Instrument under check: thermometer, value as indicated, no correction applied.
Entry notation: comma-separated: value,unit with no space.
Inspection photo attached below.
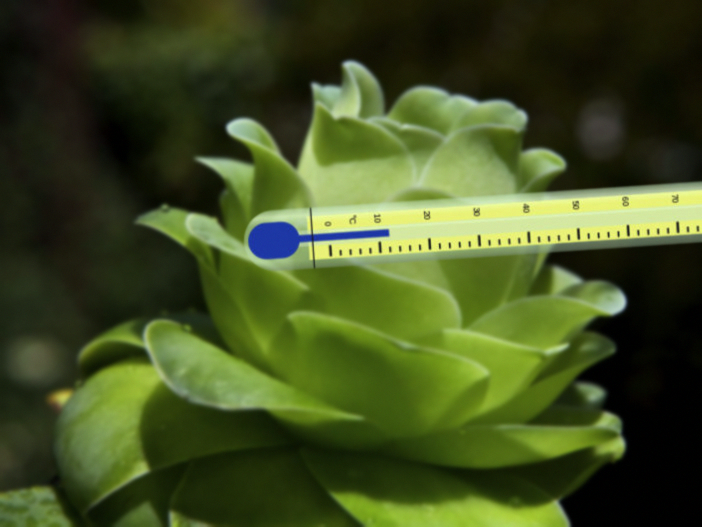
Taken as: 12,°C
